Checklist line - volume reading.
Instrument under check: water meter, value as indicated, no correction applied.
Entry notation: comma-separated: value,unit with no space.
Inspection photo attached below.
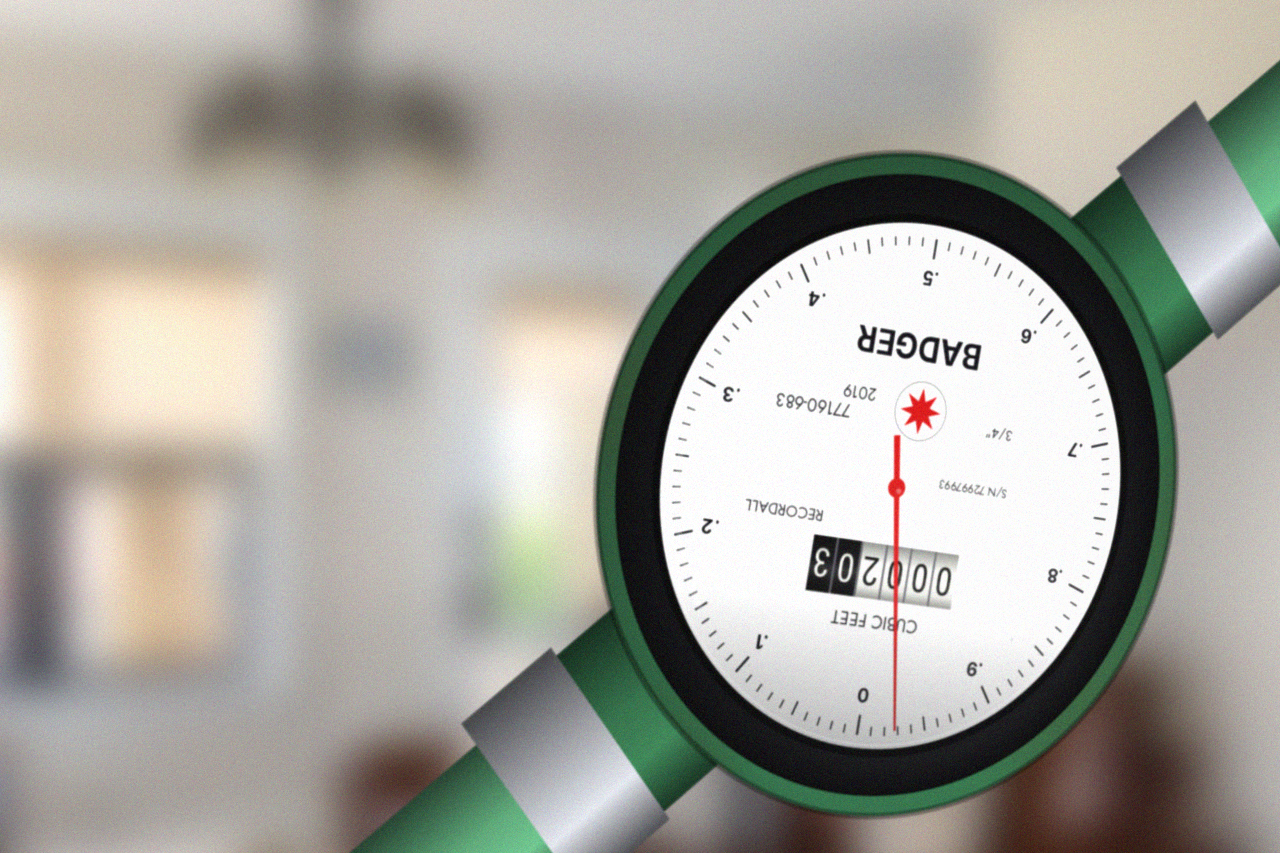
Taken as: 202.97,ft³
